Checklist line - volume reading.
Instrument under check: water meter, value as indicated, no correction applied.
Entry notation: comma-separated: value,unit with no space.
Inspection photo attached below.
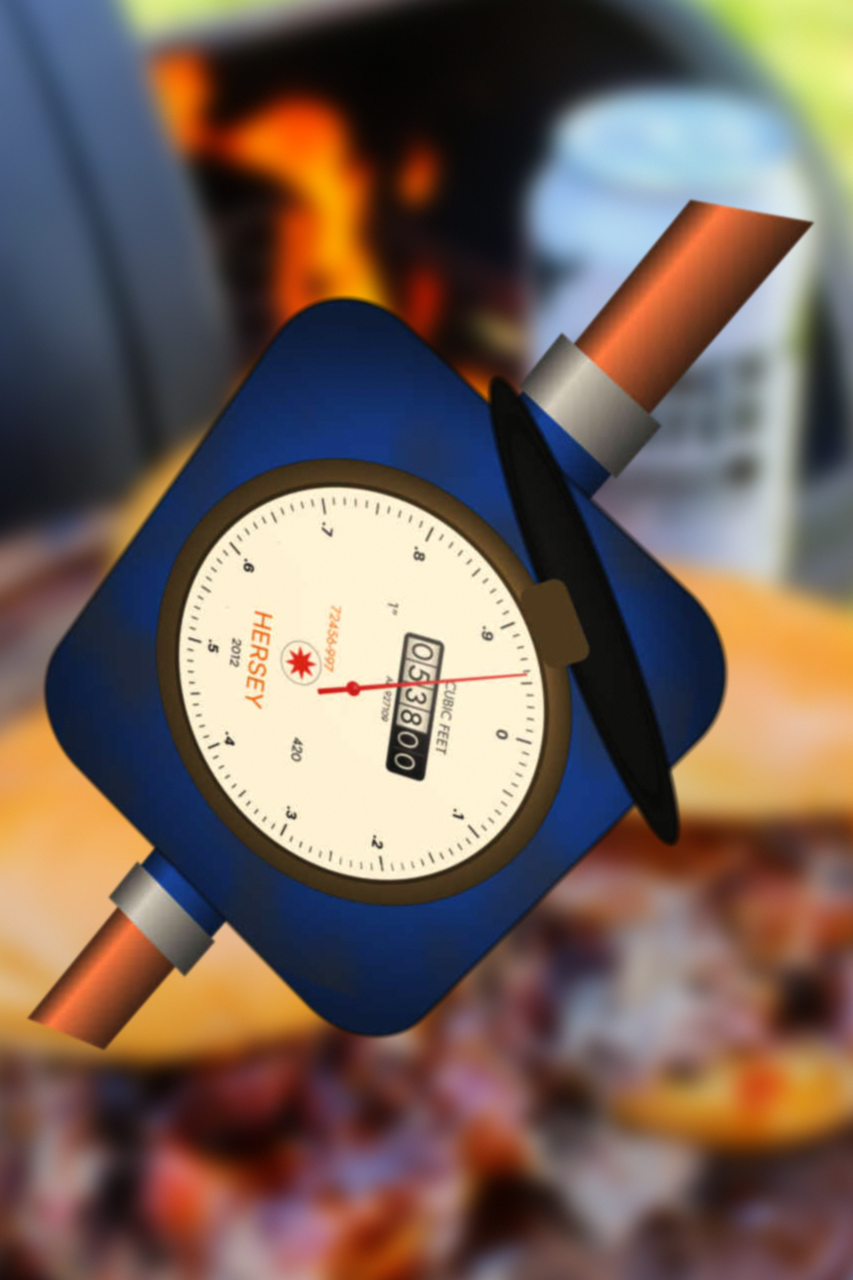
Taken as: 53799.94,ft³
